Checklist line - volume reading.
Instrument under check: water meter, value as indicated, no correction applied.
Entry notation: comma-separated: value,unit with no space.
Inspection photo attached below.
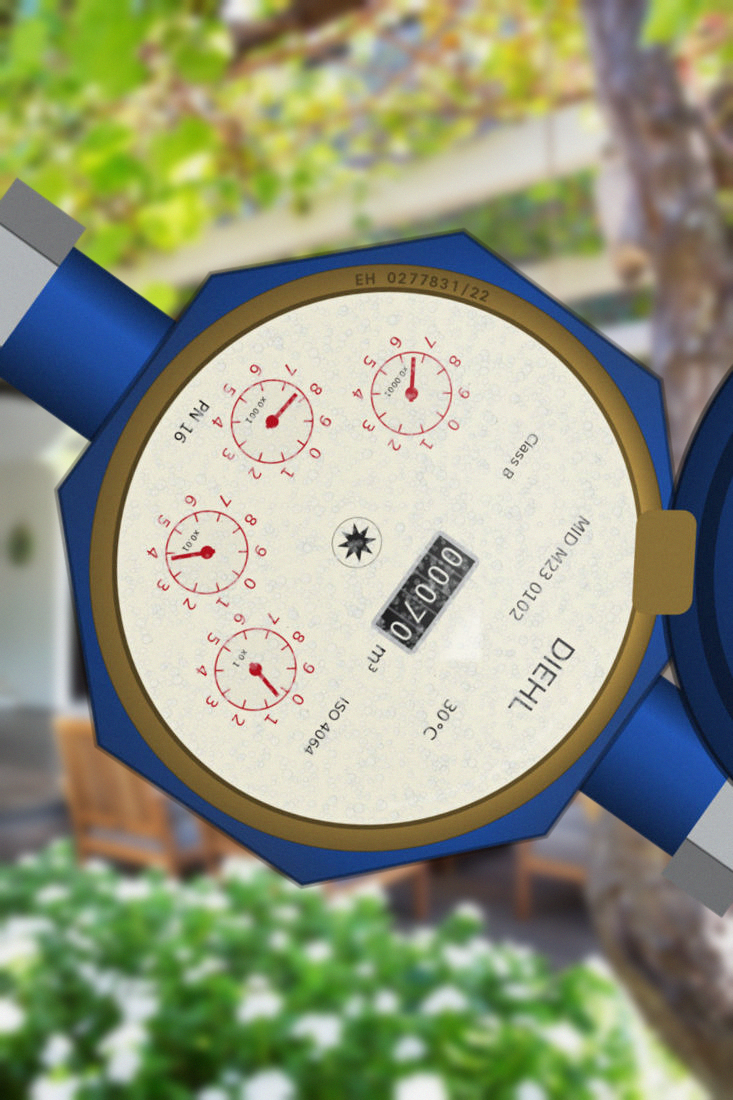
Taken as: 70.0376,m³
